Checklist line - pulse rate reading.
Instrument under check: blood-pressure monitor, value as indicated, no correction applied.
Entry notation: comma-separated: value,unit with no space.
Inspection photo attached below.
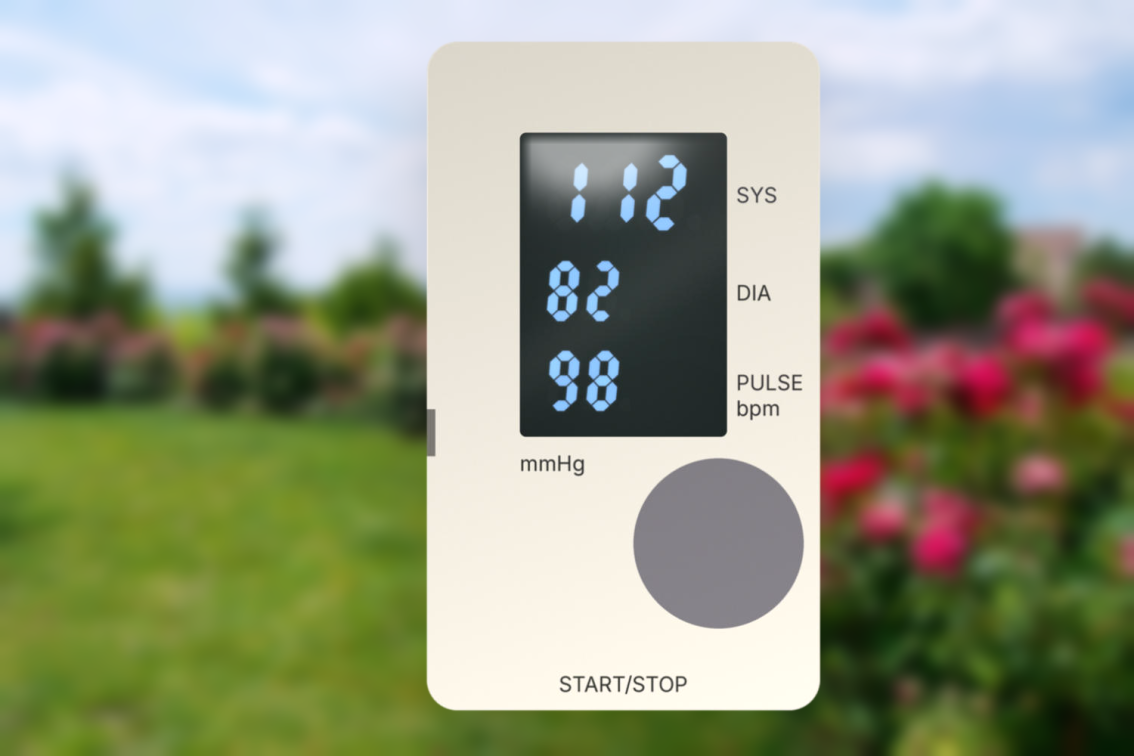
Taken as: 98,bpm
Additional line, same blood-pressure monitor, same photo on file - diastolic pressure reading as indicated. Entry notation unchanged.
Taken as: 82,mmHg
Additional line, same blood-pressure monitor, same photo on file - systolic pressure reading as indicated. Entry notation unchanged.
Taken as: 112,mmHg
